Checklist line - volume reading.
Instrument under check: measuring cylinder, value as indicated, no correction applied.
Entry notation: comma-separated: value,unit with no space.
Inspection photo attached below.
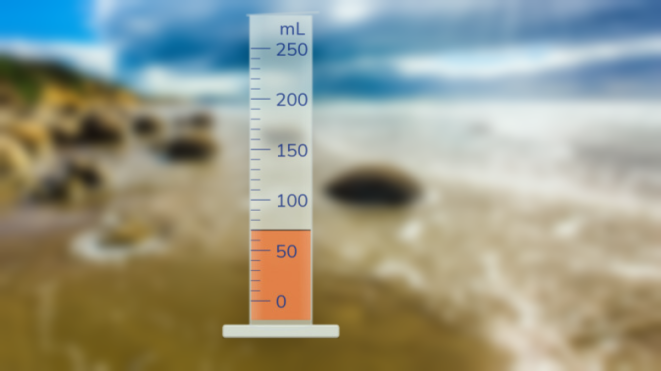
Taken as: 70,mL
